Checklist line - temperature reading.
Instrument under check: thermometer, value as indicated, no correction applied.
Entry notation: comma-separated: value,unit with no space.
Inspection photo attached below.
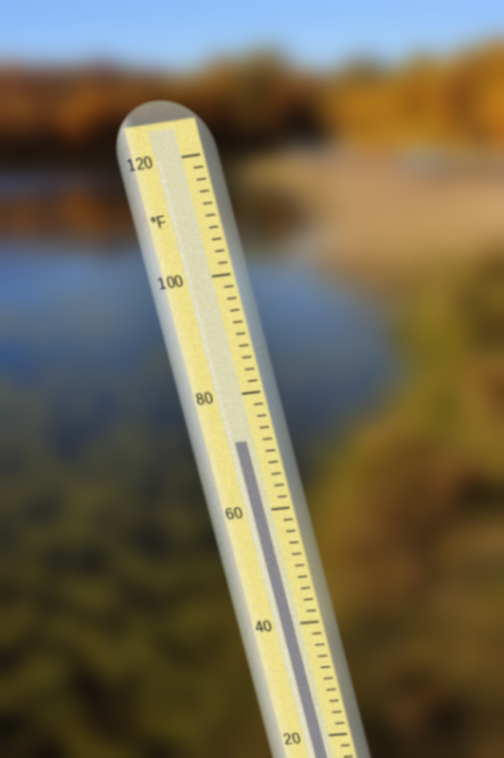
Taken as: 72,°F
